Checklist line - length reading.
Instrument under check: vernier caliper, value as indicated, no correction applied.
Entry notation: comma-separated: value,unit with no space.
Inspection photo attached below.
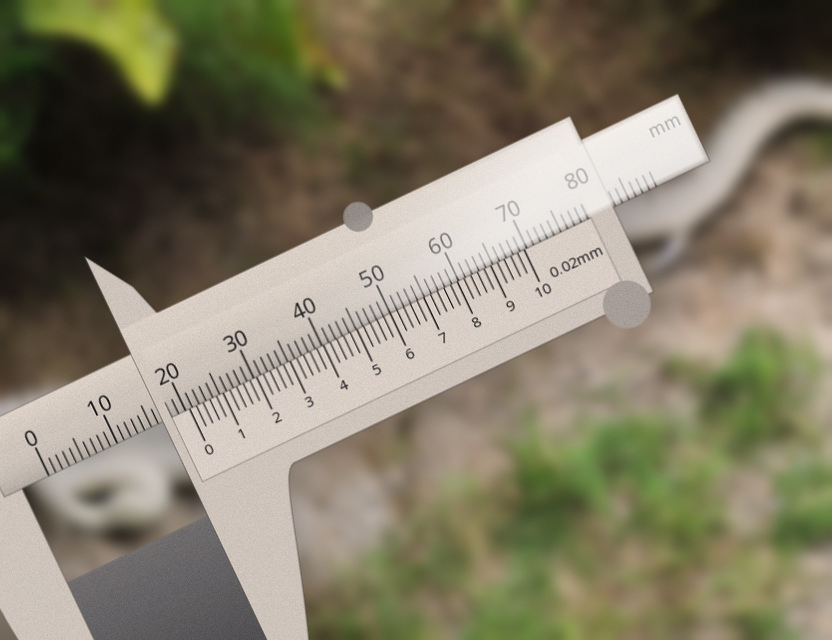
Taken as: 20.6,mm
